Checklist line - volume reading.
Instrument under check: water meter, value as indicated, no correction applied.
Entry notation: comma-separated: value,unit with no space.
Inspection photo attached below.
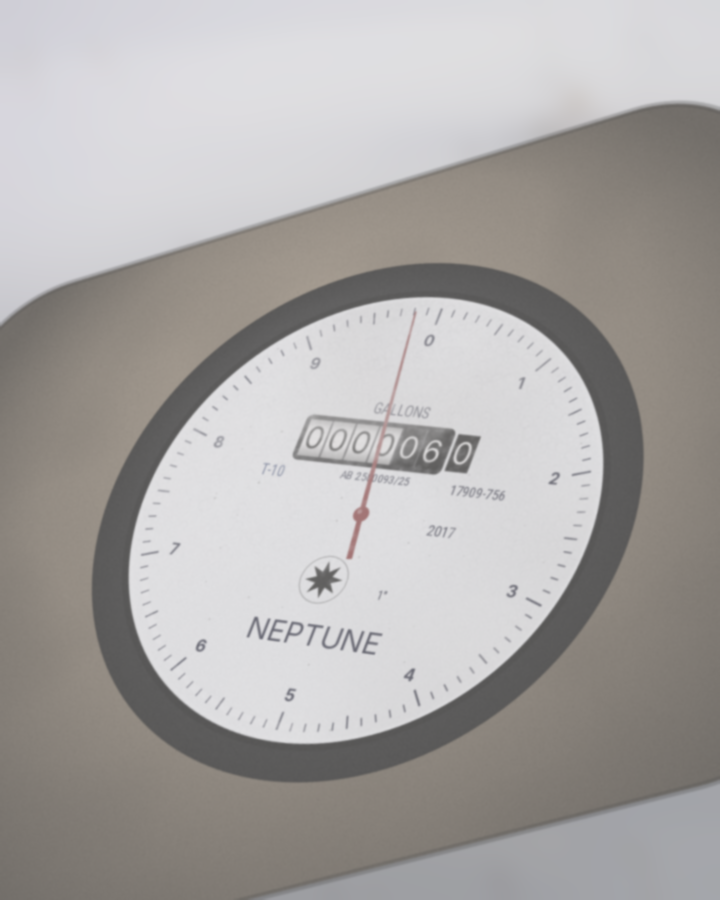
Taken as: 59.8,gal
